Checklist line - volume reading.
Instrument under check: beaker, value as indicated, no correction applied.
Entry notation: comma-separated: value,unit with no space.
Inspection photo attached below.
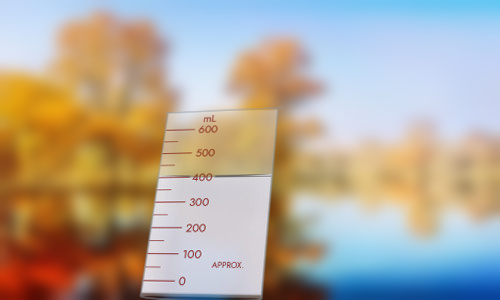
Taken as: 400,mL
